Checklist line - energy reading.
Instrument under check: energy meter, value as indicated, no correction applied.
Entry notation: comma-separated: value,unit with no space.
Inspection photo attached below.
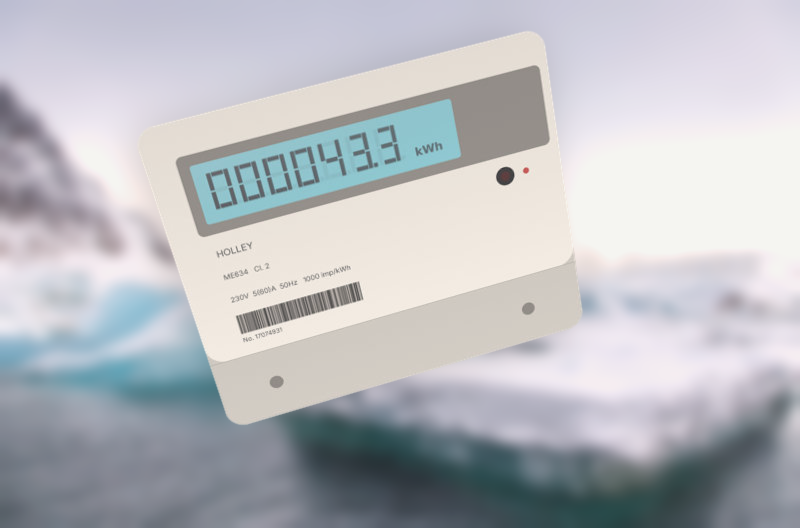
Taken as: 43.3,kWh
